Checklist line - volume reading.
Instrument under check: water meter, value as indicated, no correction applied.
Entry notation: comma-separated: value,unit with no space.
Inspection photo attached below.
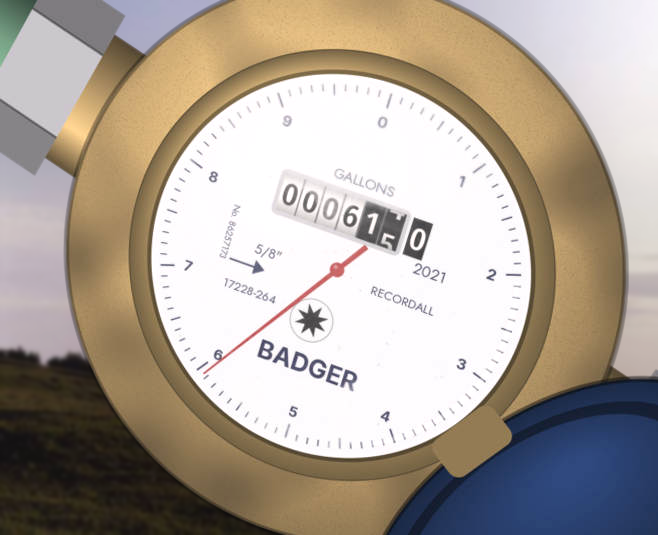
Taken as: 6145.9,gal
